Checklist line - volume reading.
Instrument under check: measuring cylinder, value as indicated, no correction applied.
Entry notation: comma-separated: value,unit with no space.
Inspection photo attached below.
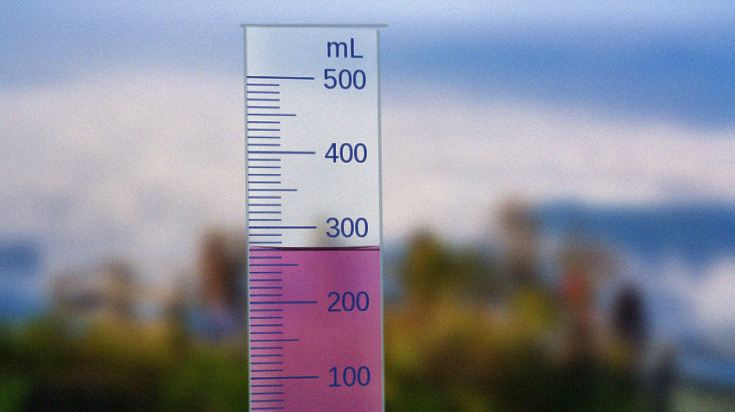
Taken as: 270,mL
